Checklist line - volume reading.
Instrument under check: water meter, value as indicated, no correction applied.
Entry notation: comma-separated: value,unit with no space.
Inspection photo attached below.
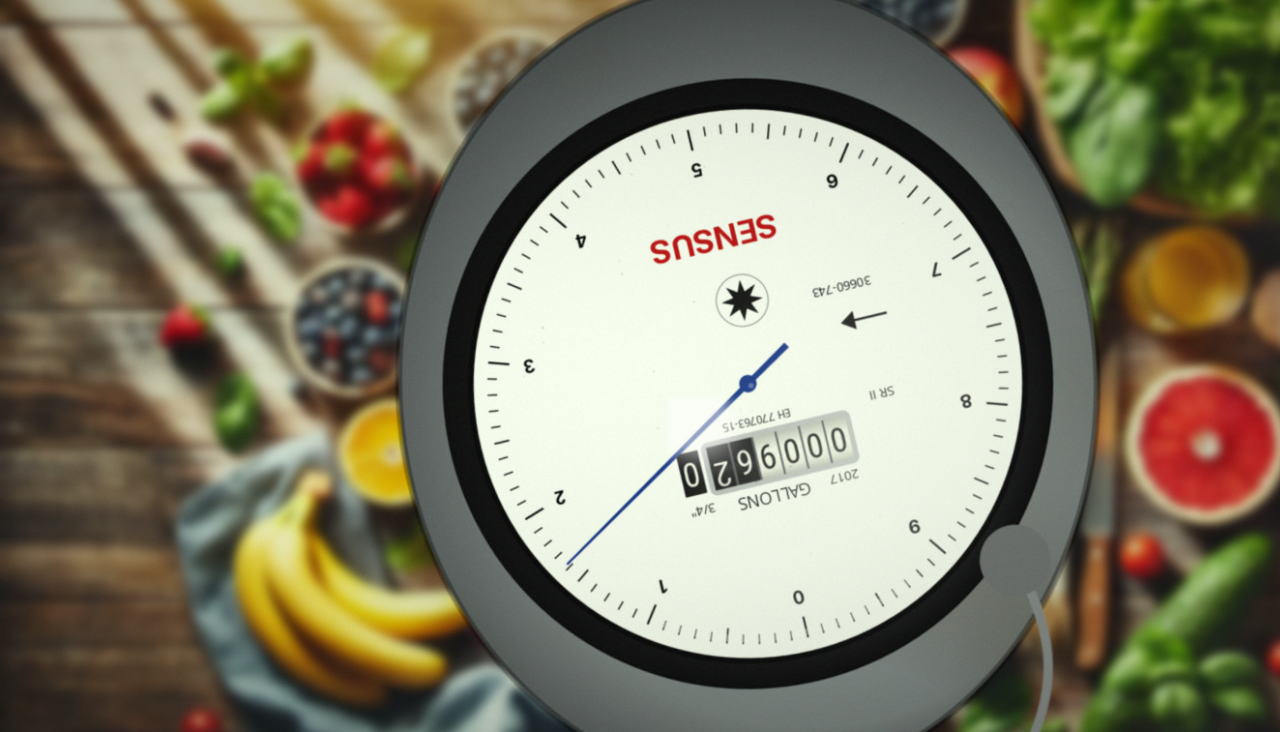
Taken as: 9621.6,gal
